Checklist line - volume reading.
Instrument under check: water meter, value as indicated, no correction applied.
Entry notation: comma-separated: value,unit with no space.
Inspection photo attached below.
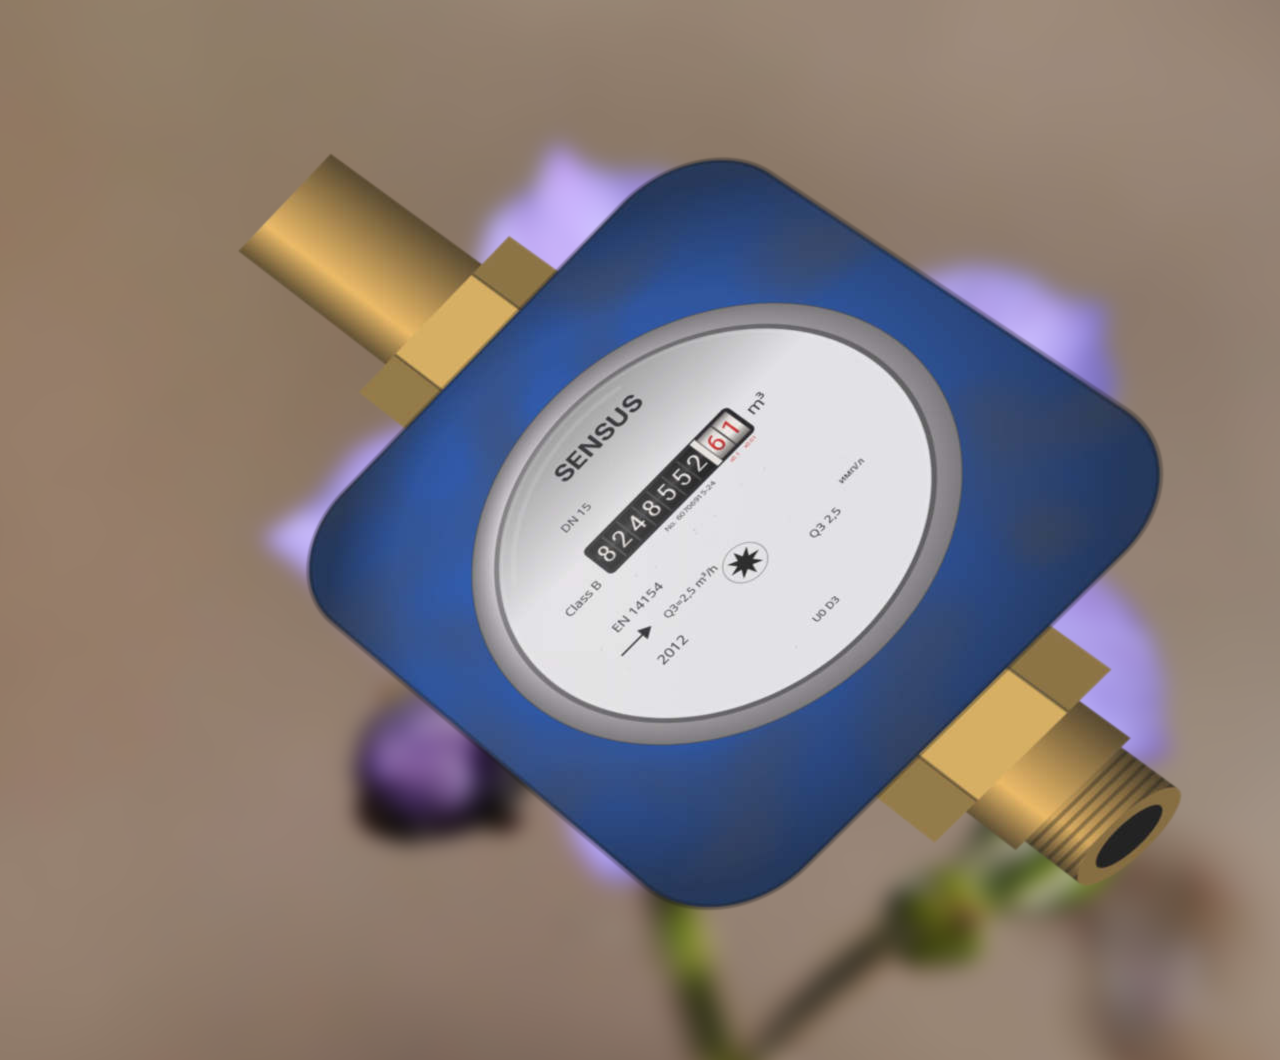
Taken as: 8248552.61,m³
